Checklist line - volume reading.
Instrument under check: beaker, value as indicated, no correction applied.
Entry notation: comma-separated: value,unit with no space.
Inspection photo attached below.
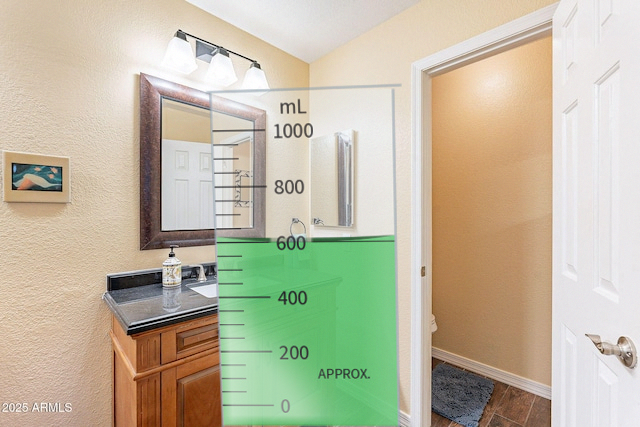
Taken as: 600,mL
